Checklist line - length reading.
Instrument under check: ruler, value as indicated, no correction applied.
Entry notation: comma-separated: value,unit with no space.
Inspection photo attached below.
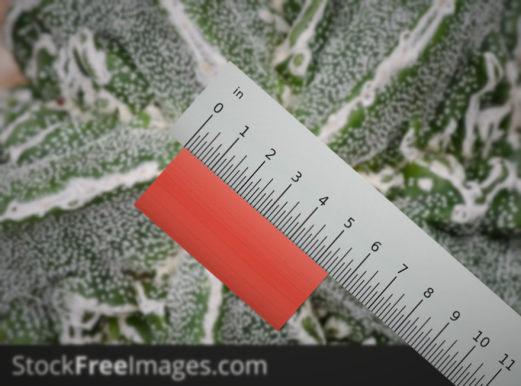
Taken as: 5.5,in
